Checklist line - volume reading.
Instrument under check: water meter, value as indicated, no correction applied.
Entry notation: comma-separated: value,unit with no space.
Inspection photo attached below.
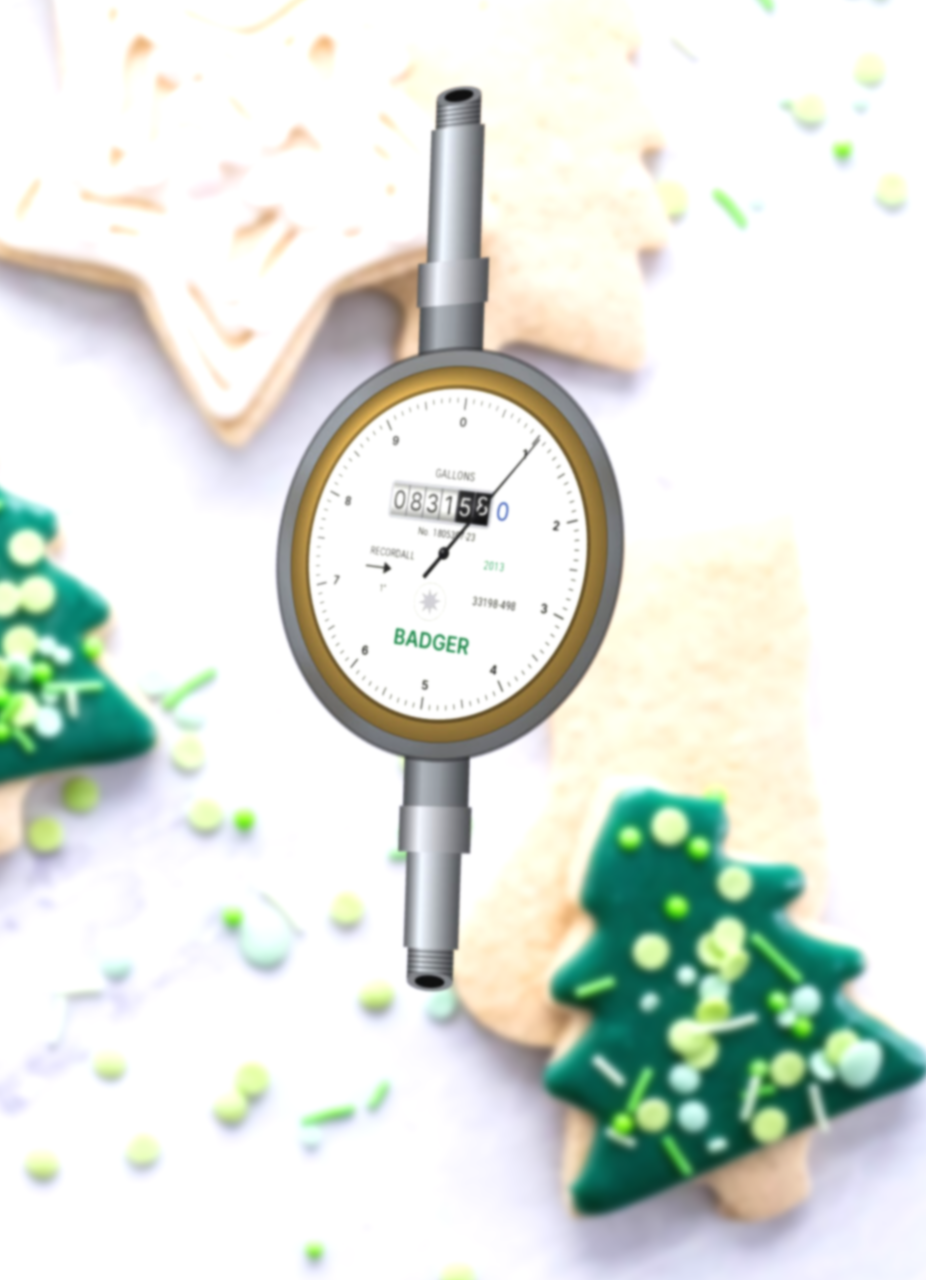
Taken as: 831581.0,gal
